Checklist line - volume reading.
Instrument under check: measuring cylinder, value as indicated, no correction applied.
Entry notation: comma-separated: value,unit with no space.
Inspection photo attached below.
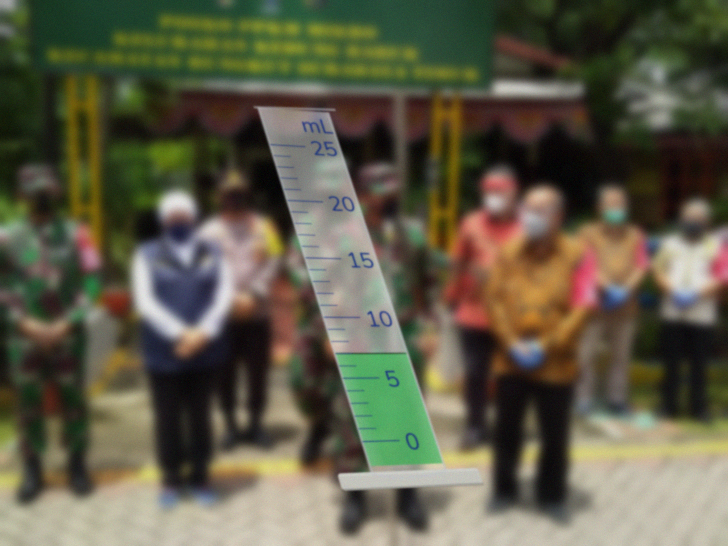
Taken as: 7,mL
